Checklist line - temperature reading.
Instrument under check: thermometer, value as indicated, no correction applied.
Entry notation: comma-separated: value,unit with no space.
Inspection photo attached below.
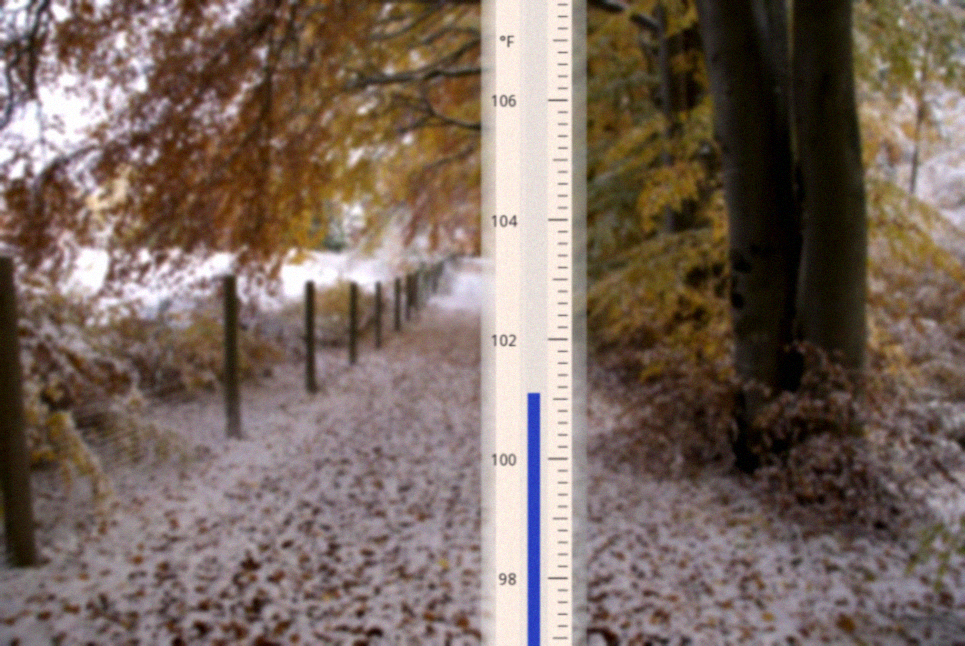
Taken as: 101.1,°F
